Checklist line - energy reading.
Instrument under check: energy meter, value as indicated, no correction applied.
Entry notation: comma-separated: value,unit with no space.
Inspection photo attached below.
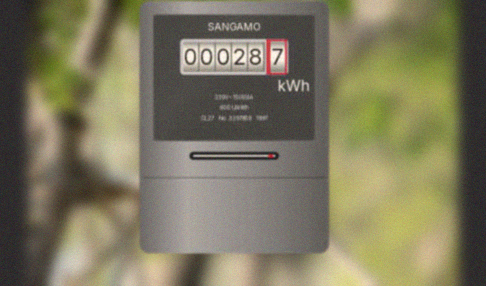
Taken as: 28.7,kWh
